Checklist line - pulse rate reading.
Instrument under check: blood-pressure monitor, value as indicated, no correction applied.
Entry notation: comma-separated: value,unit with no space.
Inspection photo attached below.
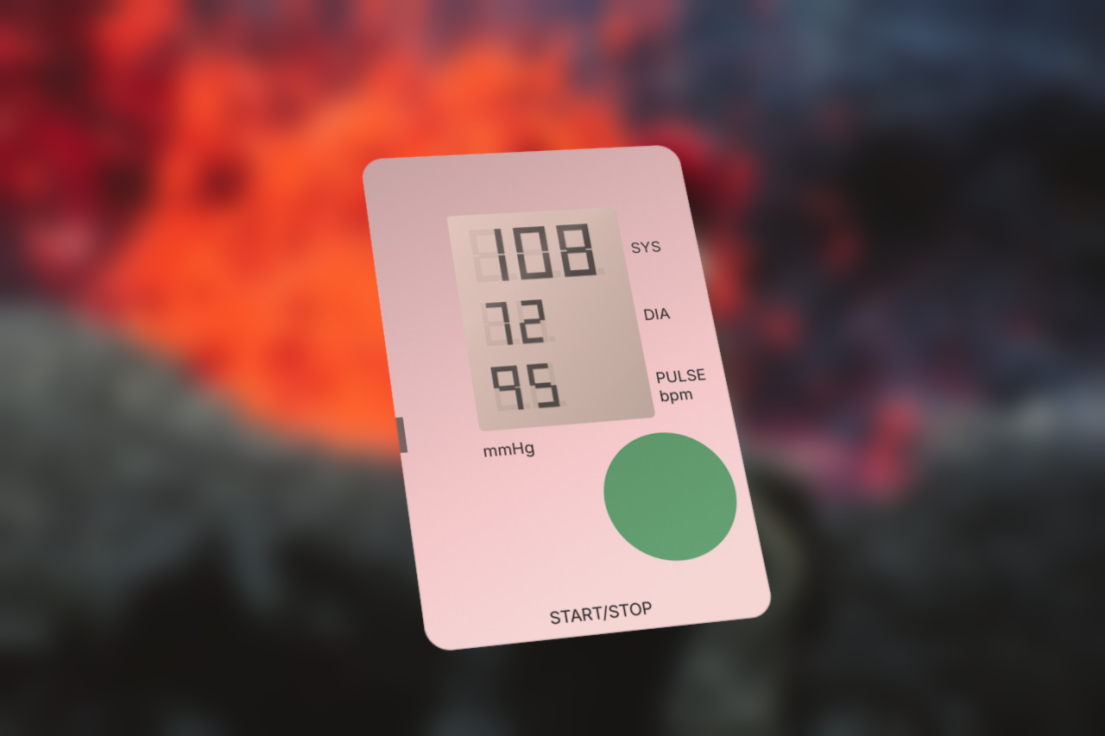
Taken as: 95,bpm
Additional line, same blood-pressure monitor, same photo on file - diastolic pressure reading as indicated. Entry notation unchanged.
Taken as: 72,mmHg
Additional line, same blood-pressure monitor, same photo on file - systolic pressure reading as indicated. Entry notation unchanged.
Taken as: 108,mmHg
